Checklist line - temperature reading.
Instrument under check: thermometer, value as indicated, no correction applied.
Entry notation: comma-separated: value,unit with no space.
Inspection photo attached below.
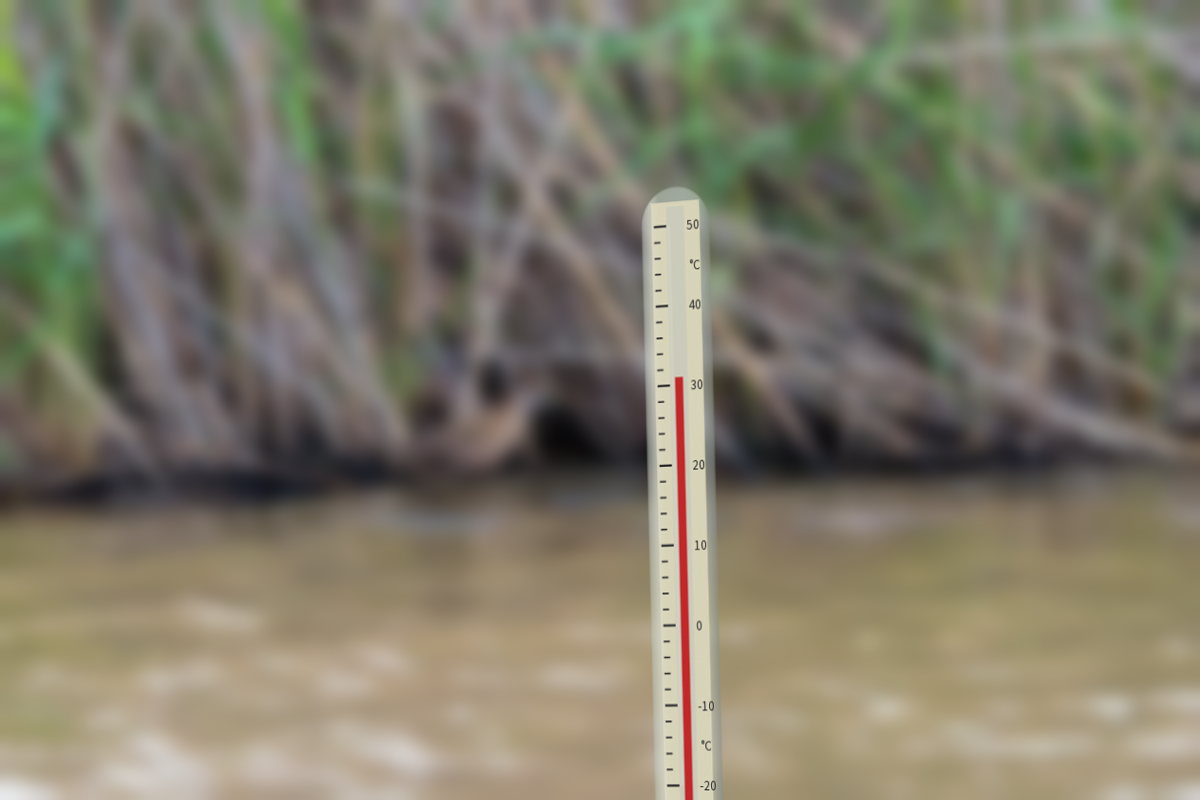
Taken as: 31,°C
